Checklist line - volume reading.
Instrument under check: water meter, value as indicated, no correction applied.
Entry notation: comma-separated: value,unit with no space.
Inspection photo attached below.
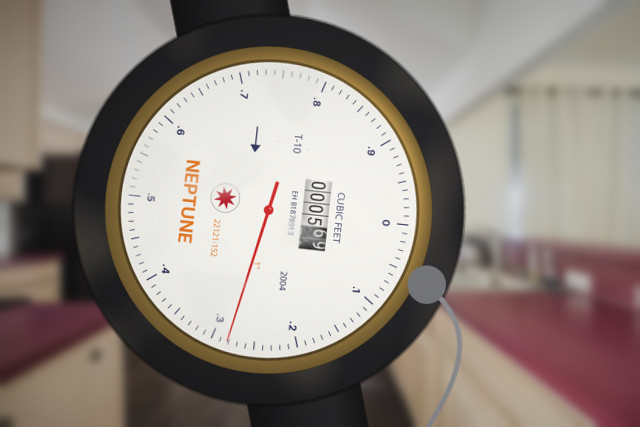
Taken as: 569.28,ft³
